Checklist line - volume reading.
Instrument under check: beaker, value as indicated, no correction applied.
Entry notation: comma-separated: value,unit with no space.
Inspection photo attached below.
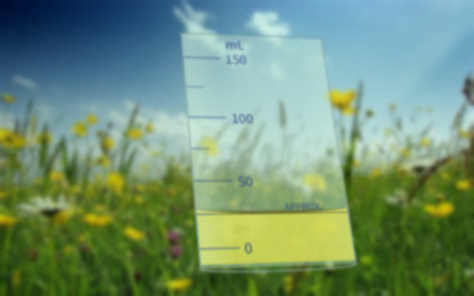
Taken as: 25,mL
